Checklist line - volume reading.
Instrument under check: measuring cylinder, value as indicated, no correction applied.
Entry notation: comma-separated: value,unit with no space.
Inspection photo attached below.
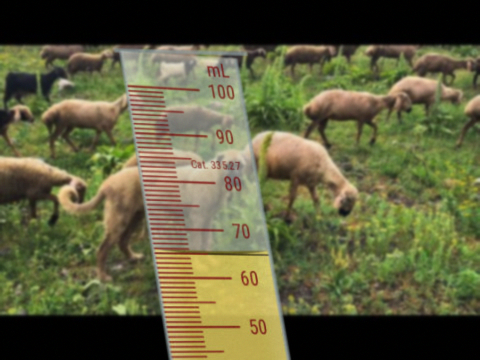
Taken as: 65,mL
